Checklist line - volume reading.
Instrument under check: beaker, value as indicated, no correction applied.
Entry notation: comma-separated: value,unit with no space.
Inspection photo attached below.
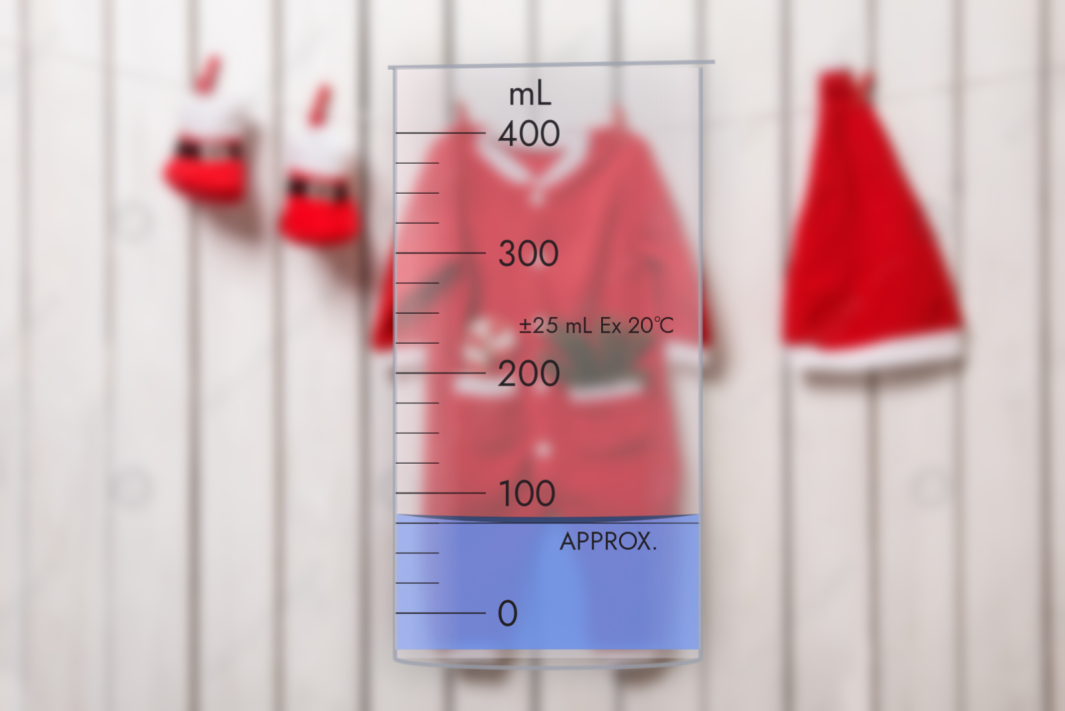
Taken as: 75,mL
